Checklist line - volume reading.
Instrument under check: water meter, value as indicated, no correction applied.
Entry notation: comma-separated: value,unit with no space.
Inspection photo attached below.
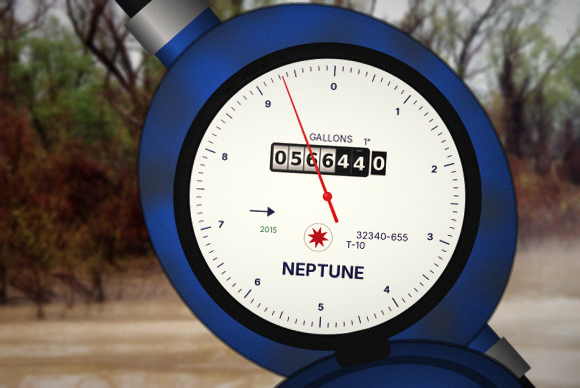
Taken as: 566439.3,gal
